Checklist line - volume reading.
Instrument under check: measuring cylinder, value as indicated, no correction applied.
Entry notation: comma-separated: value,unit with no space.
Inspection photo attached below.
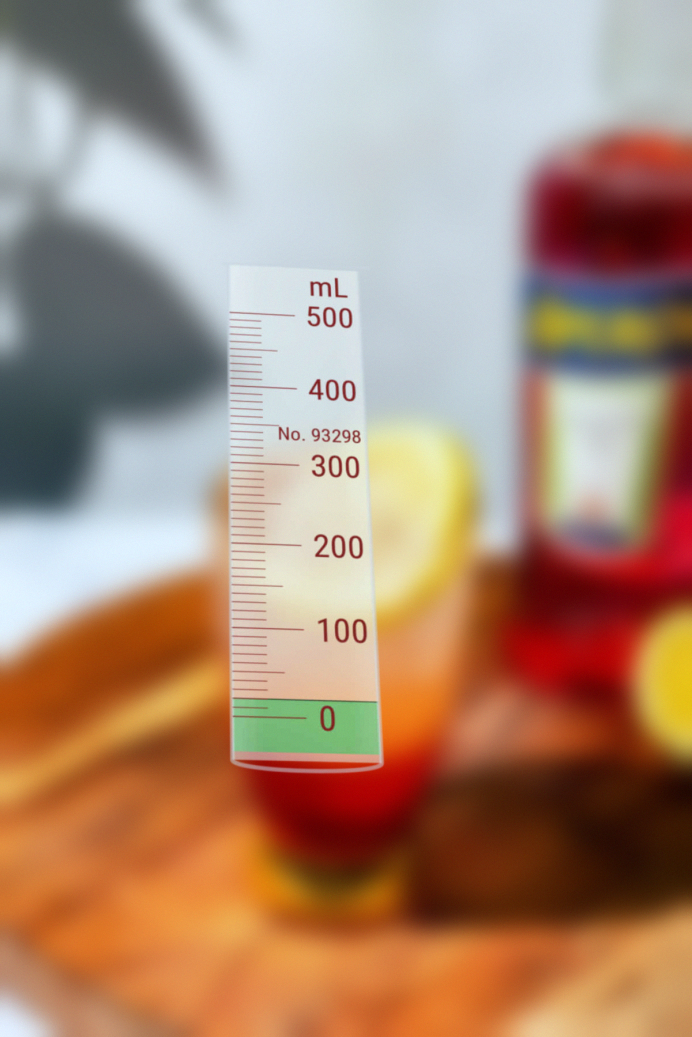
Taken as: 20,mL
